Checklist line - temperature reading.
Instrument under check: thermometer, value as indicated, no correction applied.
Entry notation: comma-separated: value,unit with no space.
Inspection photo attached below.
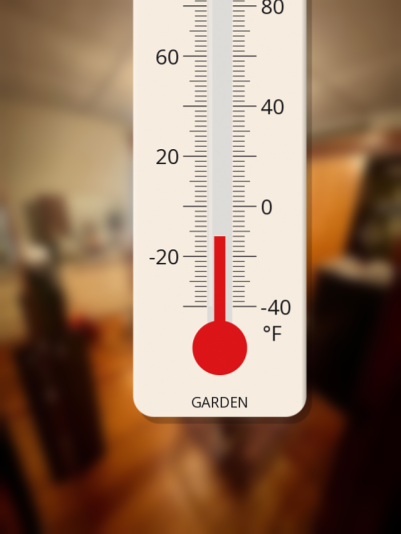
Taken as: -12,°F
